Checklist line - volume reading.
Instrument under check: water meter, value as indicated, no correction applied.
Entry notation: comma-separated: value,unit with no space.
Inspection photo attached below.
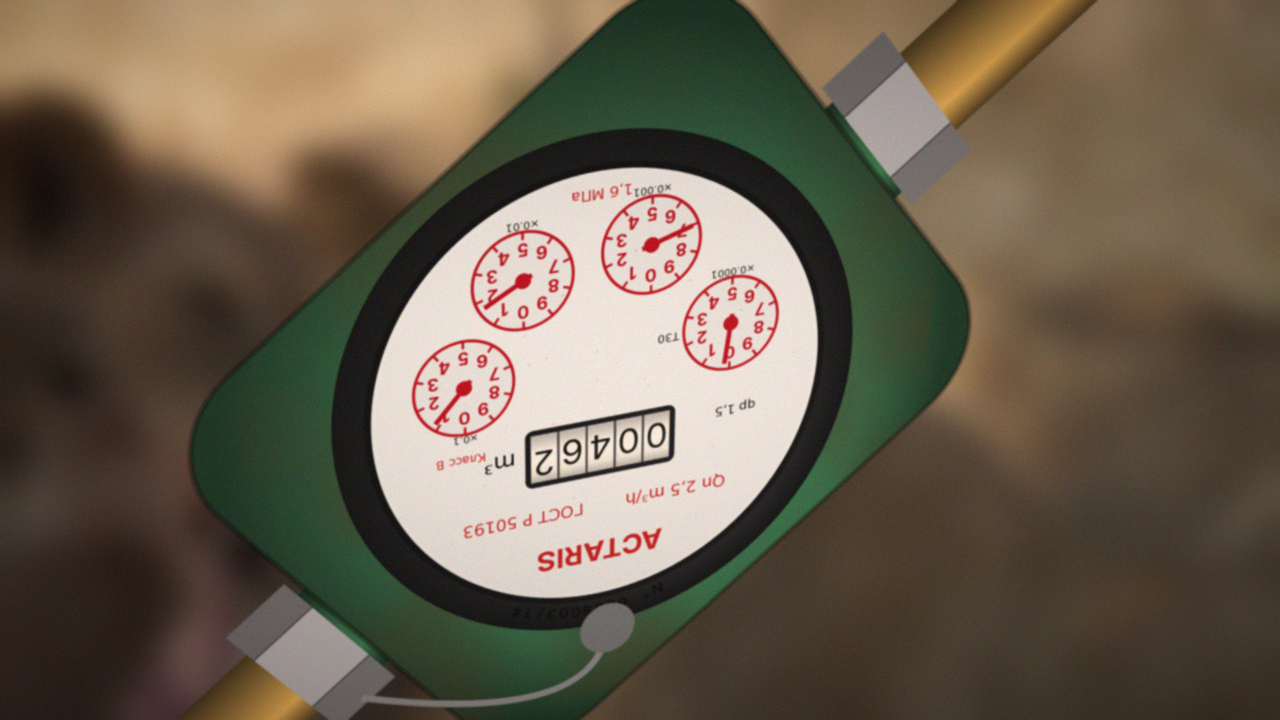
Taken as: 462.1170,m³
